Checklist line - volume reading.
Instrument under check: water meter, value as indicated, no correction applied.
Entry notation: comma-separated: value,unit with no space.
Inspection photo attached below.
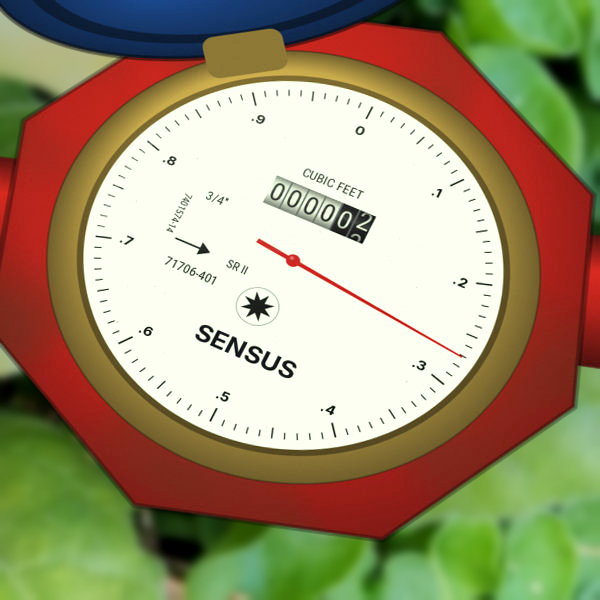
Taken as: 2.27,ft³
